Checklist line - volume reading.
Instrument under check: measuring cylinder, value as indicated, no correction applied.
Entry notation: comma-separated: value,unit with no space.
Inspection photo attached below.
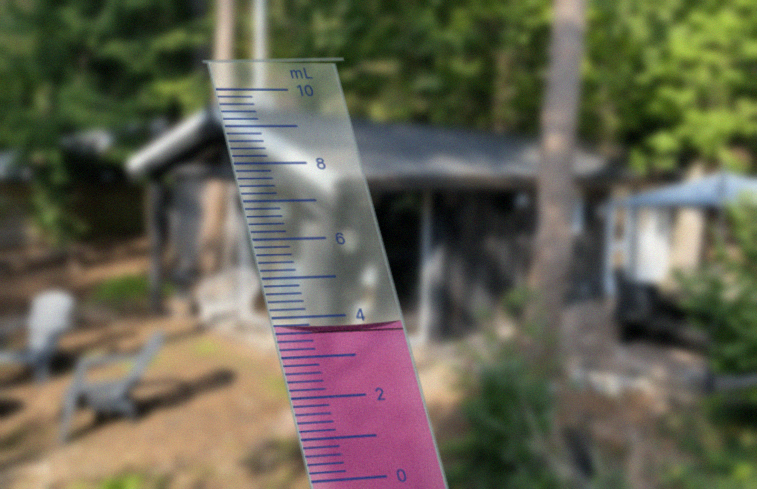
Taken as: 3.6,mL
